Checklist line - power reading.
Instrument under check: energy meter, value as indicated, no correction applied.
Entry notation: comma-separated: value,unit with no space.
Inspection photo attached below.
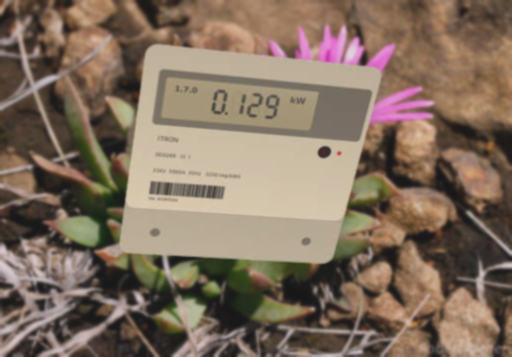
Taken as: 0.129,kW
